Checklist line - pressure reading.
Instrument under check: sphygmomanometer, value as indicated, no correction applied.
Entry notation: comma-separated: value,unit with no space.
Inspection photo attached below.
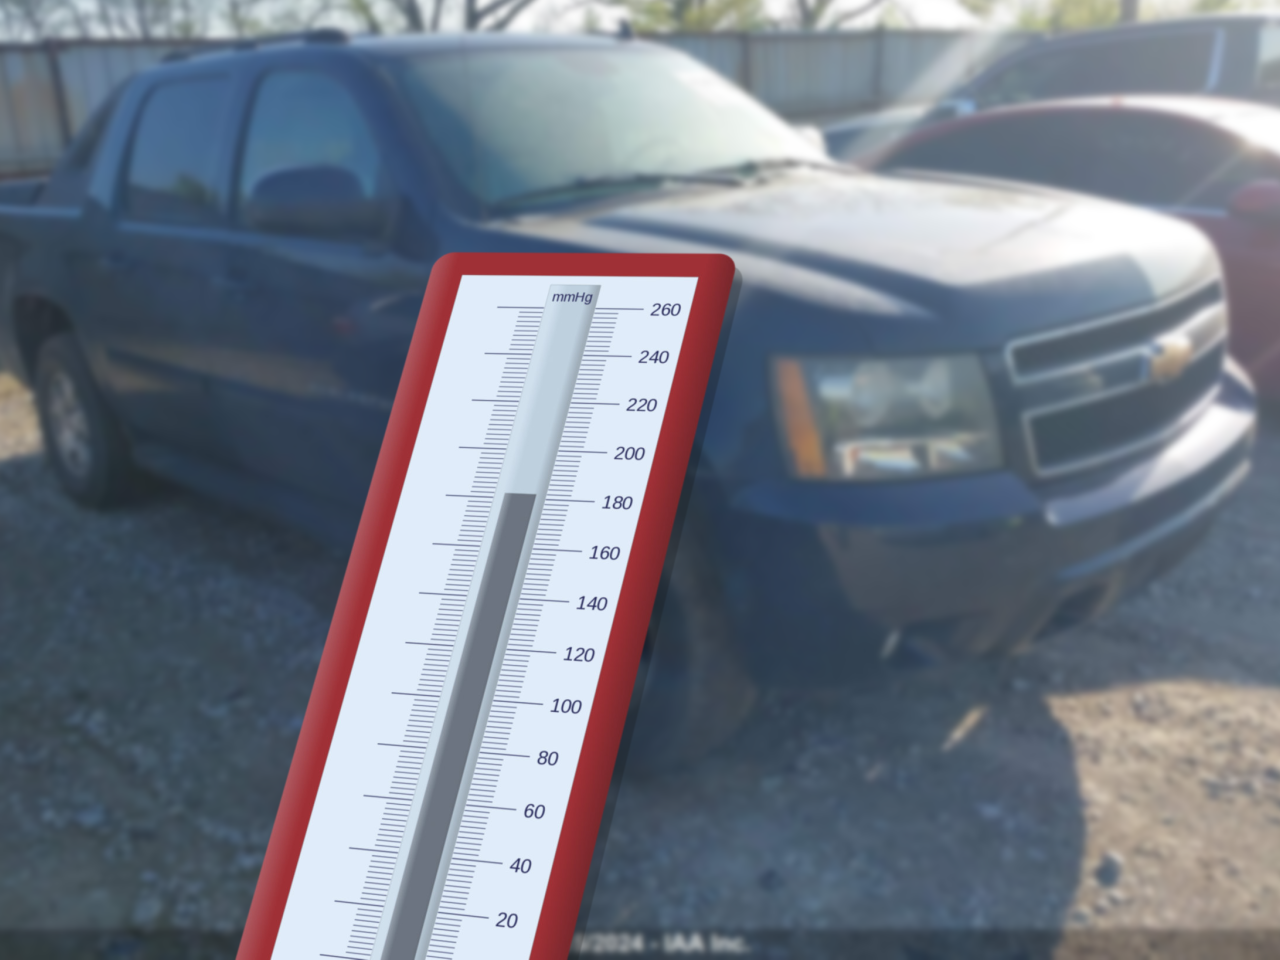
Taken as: 182,mmHg
